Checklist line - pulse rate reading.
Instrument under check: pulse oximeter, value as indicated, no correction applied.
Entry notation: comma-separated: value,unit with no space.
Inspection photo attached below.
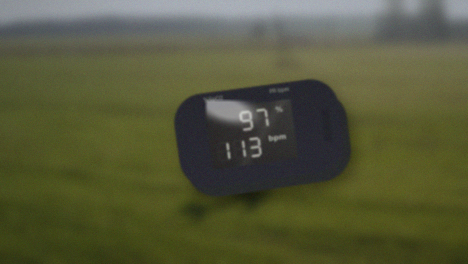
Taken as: 113,bpm
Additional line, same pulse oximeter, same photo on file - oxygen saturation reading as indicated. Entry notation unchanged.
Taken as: 97,%
